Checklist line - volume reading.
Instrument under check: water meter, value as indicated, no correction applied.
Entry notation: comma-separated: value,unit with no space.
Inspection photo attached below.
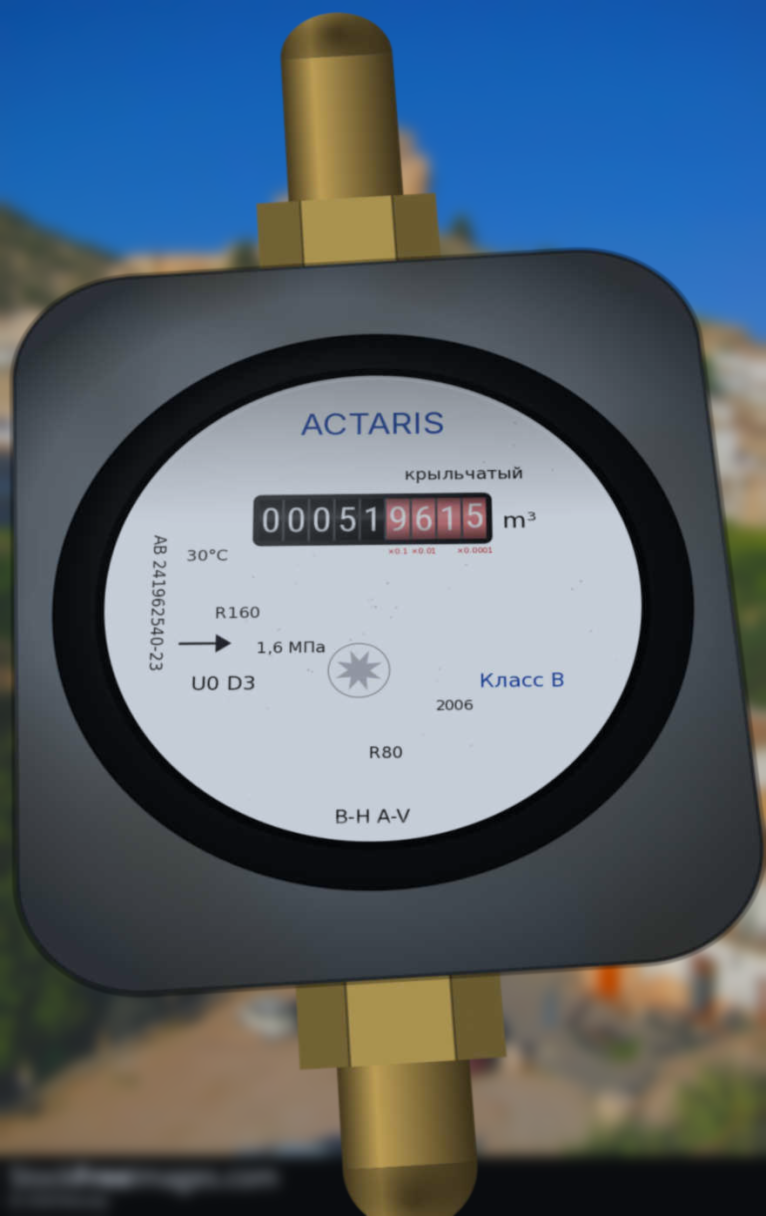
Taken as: 51.9615,m³
